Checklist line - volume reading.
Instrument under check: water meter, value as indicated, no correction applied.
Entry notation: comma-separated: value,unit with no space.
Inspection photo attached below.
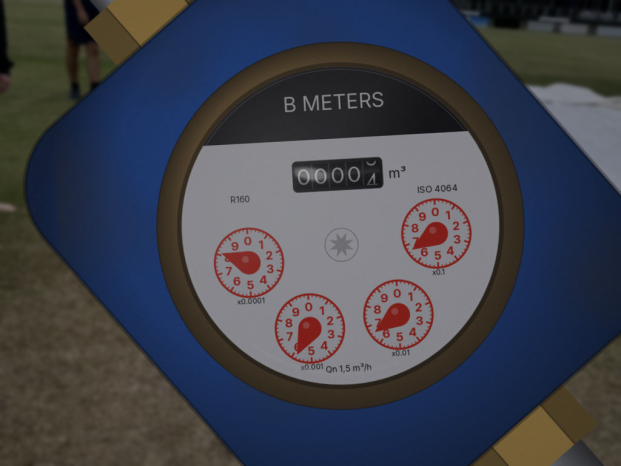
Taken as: 3.6658,m³
